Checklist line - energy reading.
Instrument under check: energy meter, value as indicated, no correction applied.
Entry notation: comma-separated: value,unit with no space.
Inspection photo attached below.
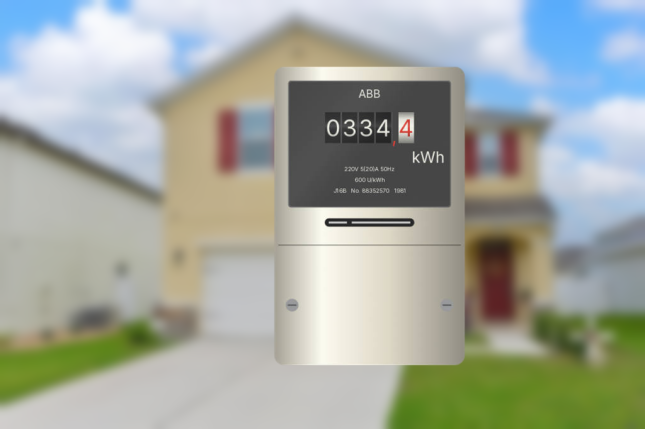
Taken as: 334.4,kWh
